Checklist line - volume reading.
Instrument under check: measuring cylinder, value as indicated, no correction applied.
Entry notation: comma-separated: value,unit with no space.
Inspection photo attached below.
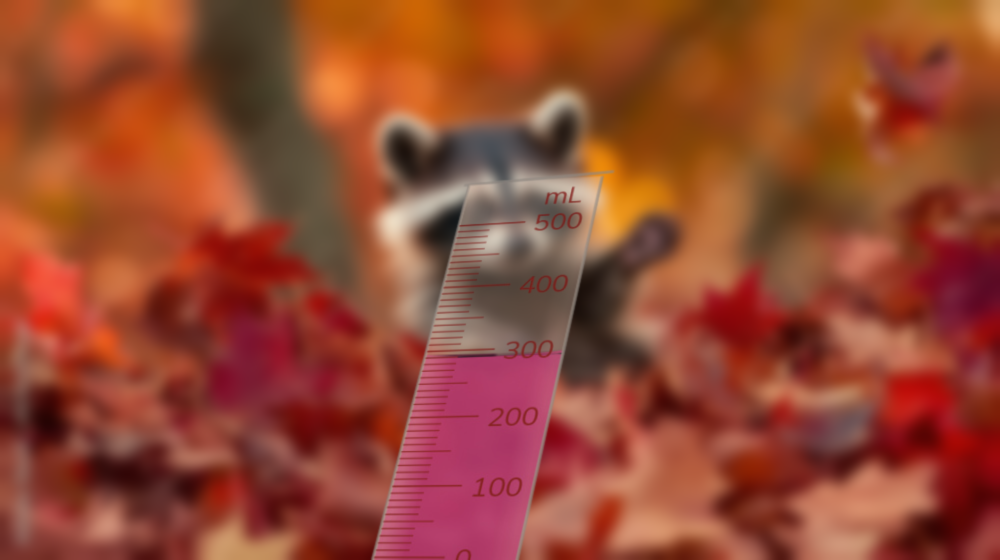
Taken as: 290,mL
